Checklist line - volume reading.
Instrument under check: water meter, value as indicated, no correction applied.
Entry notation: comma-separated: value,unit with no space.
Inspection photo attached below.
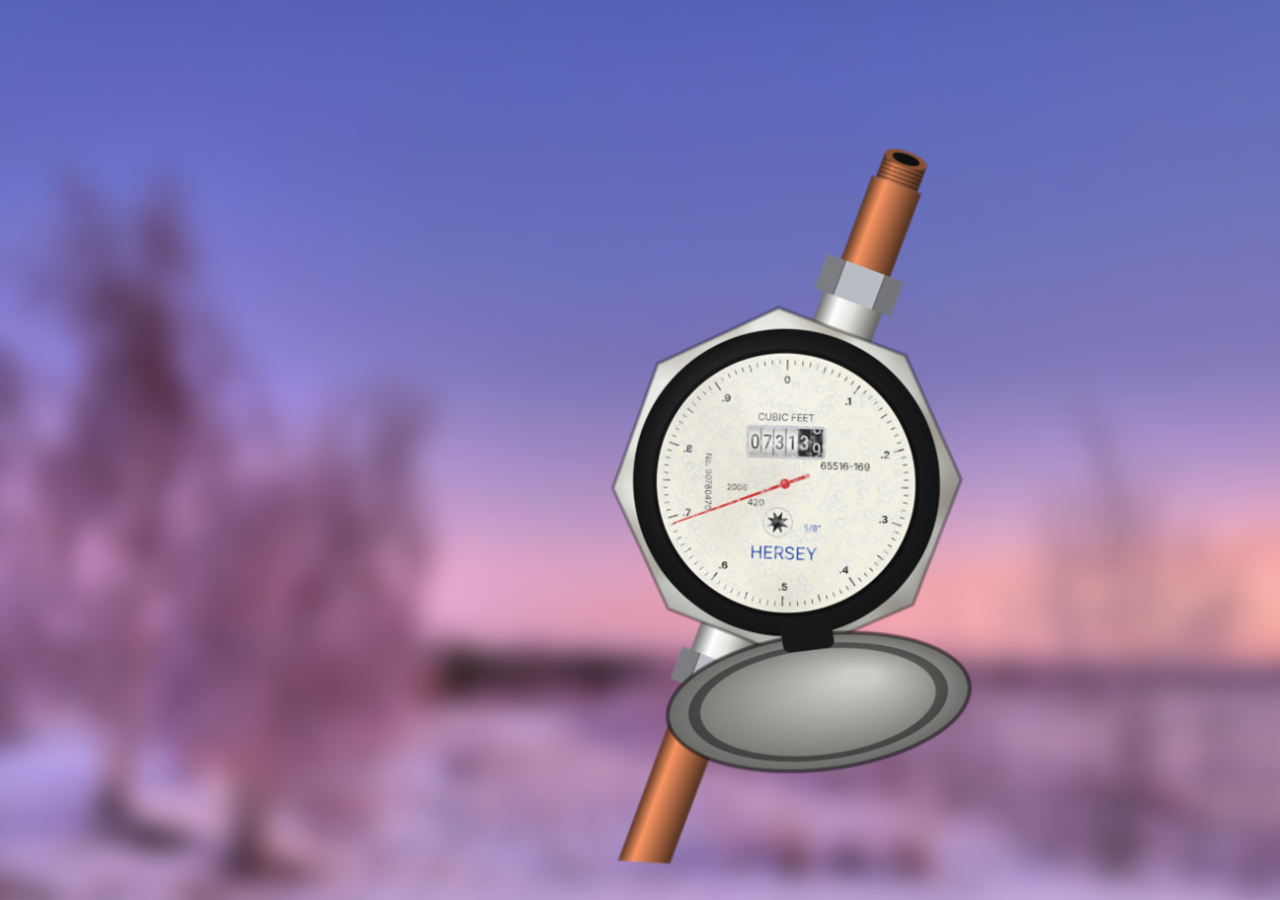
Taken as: 73138.69,ft³
